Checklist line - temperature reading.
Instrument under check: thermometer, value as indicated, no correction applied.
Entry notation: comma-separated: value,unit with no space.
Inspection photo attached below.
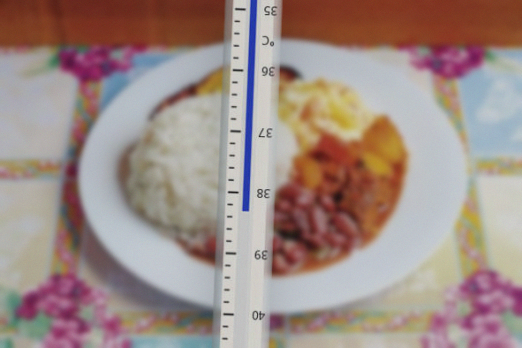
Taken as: 38.3,°C
